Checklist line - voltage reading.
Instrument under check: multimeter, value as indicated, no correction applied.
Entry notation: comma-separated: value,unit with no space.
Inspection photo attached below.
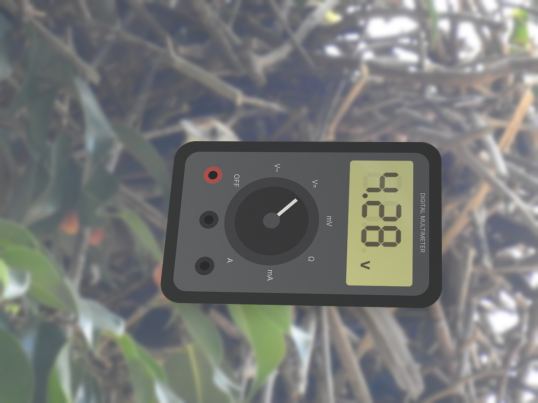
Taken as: 4.28,V
